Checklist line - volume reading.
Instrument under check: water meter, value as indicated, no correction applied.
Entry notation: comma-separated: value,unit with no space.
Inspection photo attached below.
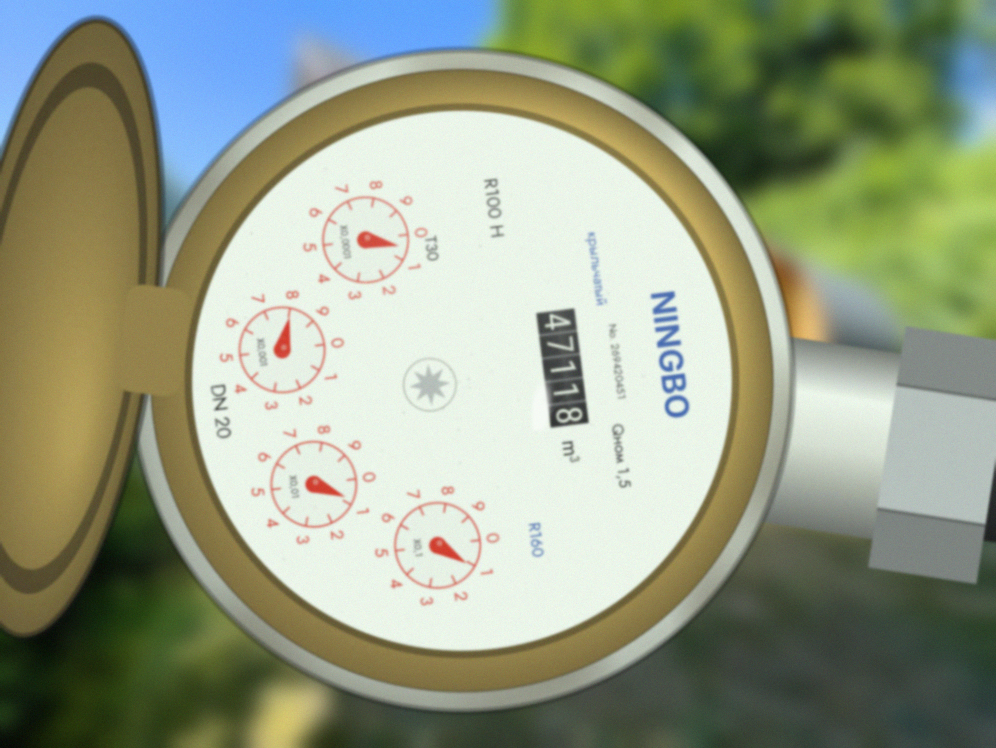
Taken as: 47118.1080,m³
